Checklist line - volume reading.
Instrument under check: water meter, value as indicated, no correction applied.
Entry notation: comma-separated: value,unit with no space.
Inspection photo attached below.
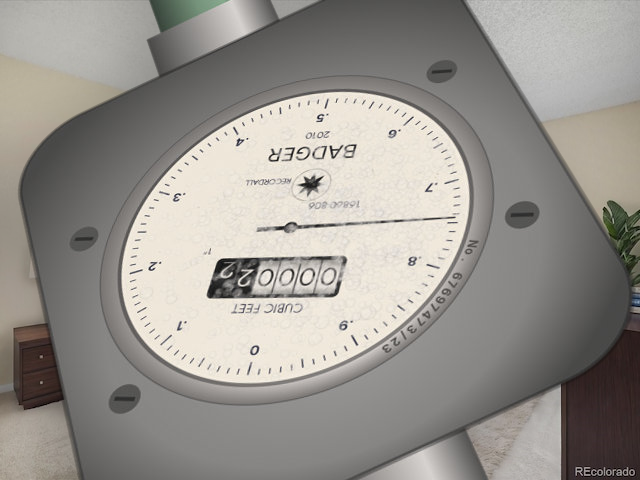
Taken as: 21.74,ft³
